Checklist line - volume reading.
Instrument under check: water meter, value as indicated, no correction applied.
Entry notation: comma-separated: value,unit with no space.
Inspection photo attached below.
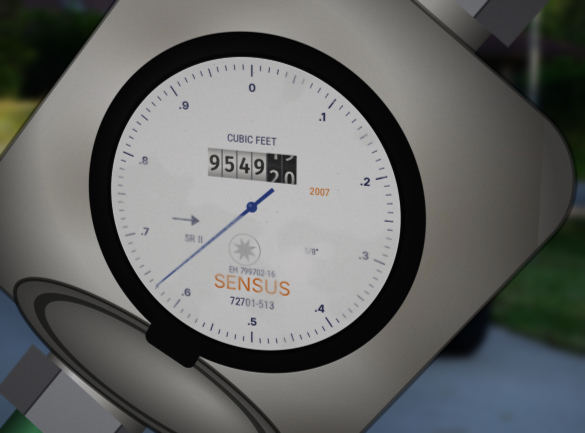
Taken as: 954919.63,ft³
